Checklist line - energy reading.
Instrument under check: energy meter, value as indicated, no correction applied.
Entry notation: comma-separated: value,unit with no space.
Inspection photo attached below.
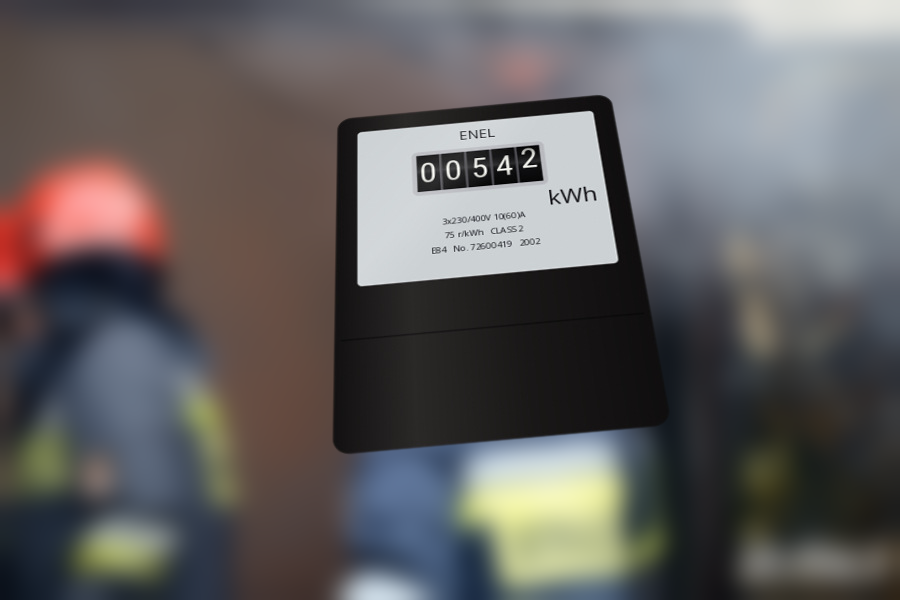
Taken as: 542,kWh
